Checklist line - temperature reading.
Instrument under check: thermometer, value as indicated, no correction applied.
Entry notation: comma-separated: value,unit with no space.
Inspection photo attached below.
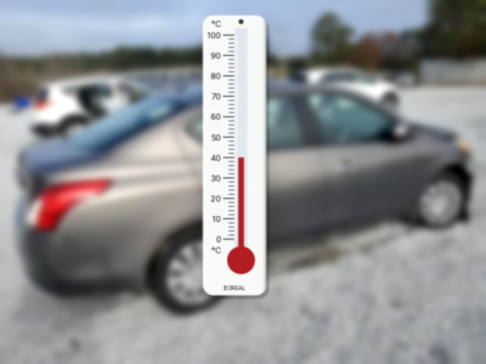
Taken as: 40,°C
